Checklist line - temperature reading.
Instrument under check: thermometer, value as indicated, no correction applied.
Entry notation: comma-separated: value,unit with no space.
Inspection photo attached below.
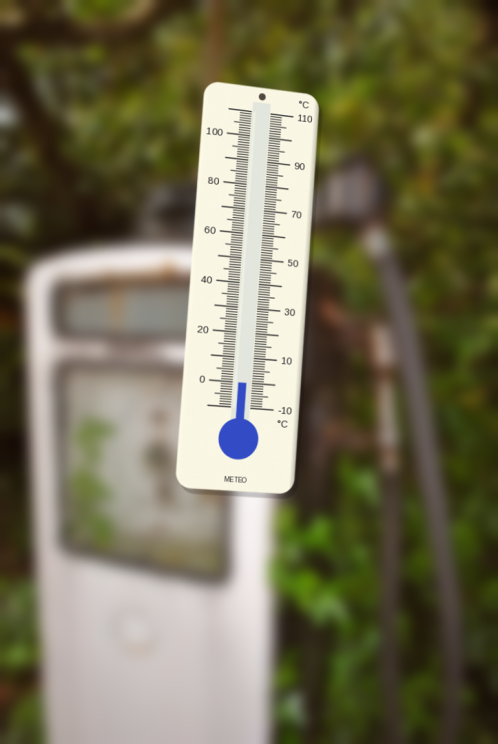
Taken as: 0,°C
